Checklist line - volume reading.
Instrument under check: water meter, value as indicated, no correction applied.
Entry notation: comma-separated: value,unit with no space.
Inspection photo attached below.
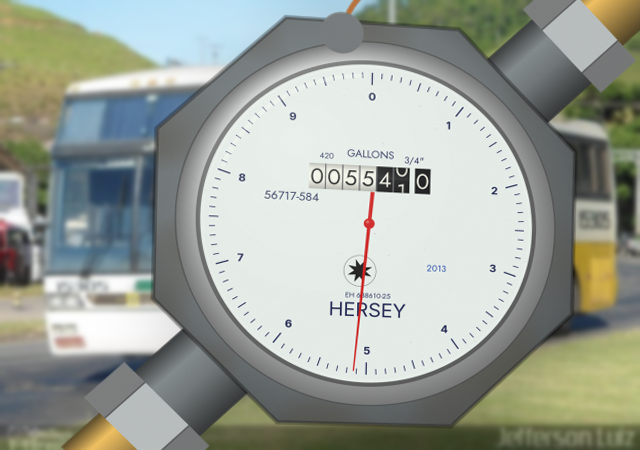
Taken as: 55405.1,gal
